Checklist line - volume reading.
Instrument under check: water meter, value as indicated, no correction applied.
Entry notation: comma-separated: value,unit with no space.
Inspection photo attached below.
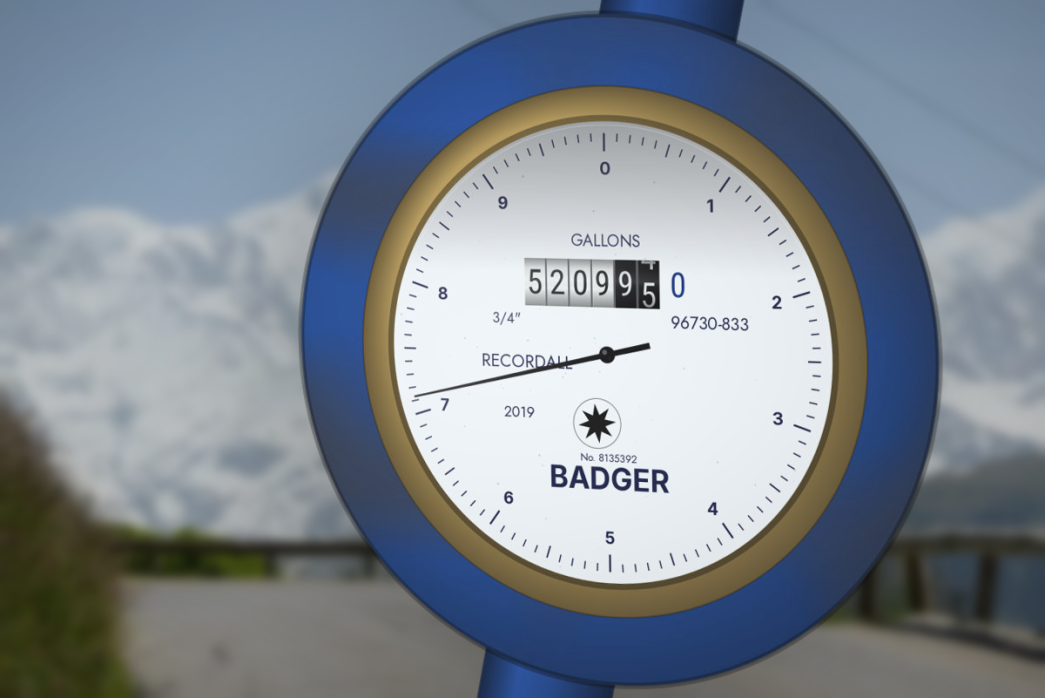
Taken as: 5209947.1,gal
